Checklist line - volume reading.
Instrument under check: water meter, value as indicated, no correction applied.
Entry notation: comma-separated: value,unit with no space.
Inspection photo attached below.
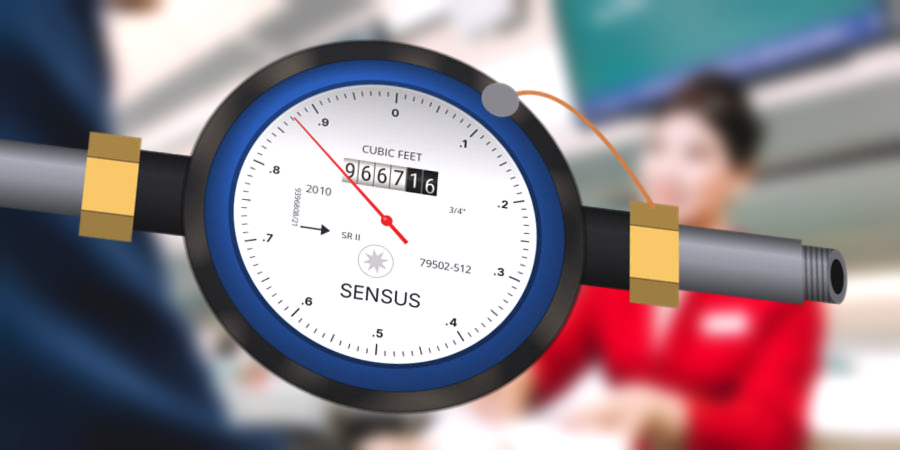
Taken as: 966715.87,ft³
